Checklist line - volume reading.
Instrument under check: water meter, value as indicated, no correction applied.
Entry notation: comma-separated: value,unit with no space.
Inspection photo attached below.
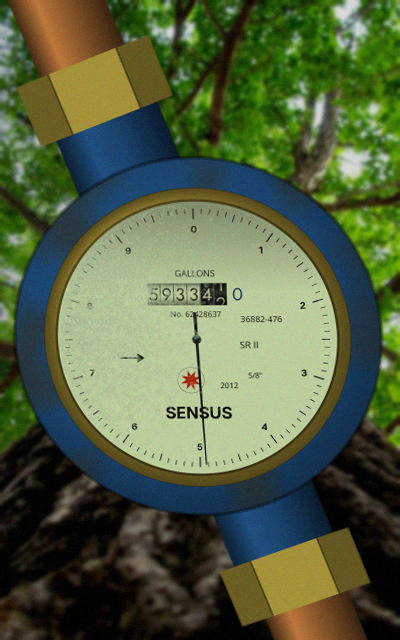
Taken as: 5933414.9,gal
